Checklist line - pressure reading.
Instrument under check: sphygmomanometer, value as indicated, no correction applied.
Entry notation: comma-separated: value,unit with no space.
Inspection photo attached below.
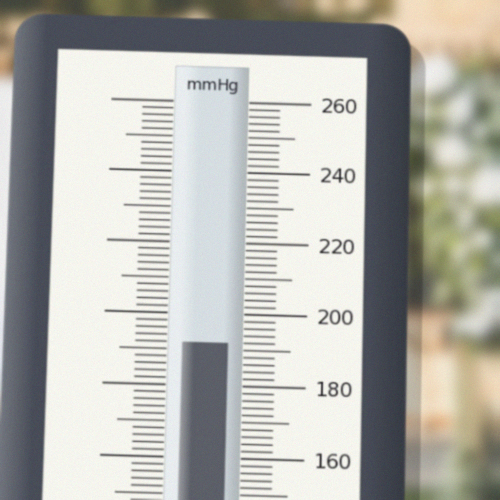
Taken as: 192,mmHg
